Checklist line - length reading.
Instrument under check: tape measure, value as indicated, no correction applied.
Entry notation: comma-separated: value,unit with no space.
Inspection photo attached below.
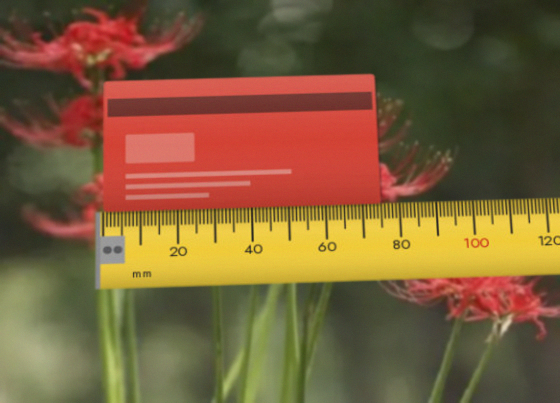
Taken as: 75,mm
